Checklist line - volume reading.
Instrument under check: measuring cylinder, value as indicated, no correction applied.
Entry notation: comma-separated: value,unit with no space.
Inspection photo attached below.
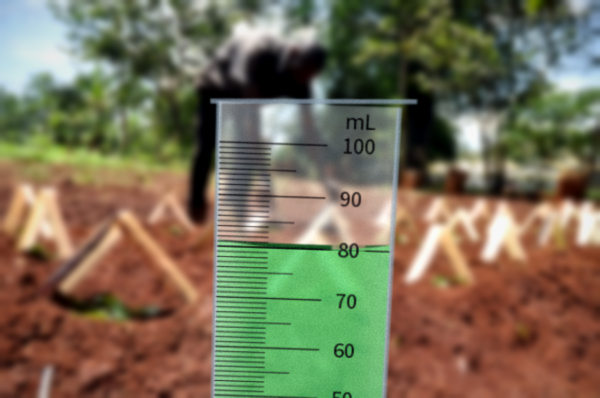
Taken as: 80,mL
